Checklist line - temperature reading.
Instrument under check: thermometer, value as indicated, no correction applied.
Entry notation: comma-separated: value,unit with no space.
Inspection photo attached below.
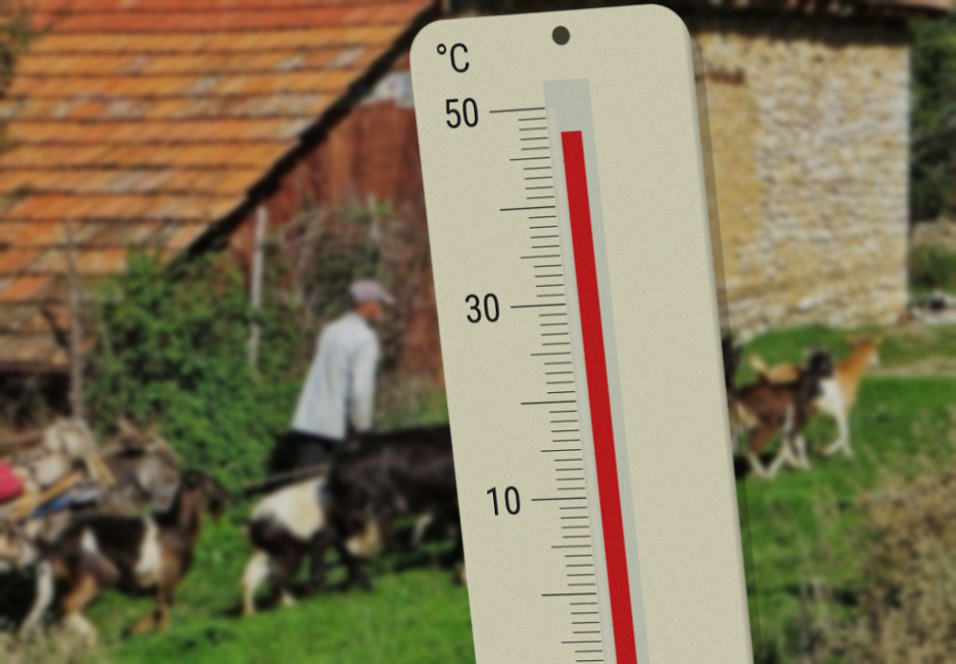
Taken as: 47.5,°C
